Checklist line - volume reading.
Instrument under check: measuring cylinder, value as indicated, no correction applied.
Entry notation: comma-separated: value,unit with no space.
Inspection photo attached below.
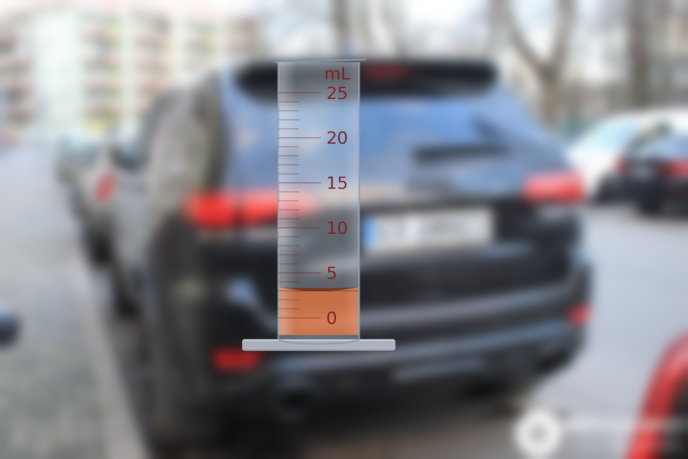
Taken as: 3,mL
